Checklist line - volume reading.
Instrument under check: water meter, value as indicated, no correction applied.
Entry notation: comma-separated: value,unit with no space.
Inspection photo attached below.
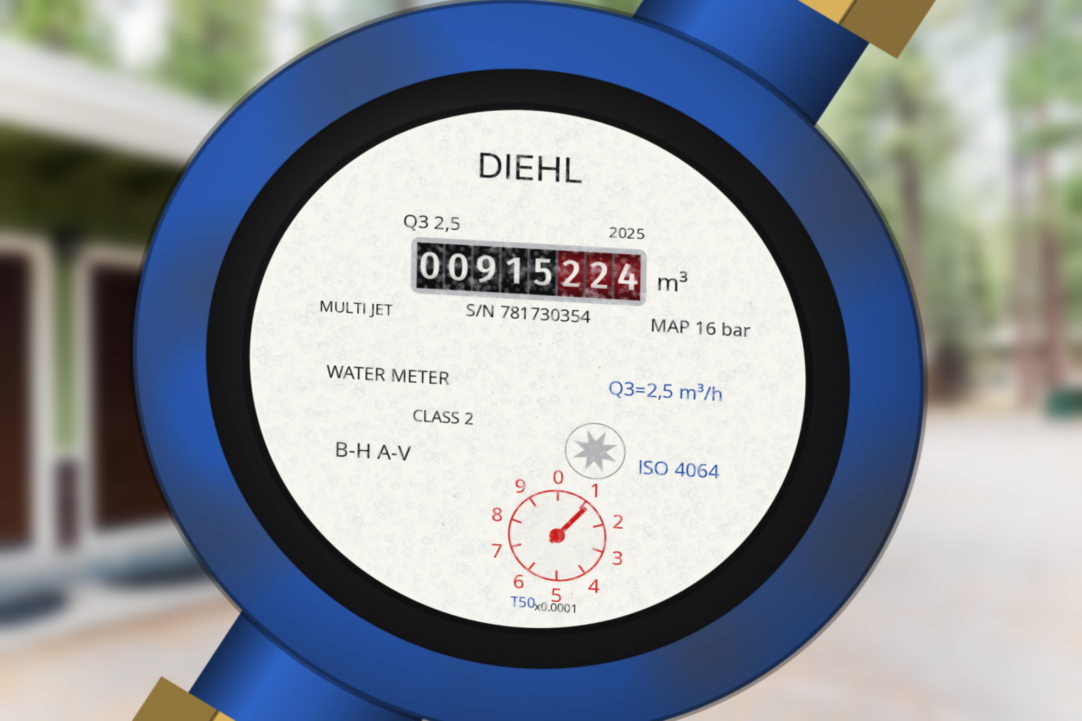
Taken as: 915.2241,m³
